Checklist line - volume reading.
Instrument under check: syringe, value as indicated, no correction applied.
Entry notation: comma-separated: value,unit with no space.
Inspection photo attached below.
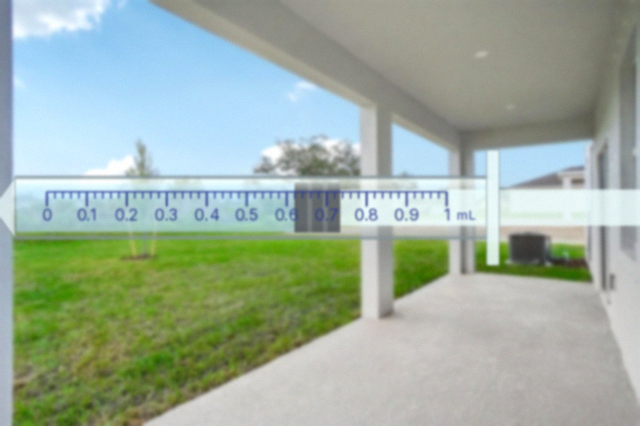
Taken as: 0.62,mL
